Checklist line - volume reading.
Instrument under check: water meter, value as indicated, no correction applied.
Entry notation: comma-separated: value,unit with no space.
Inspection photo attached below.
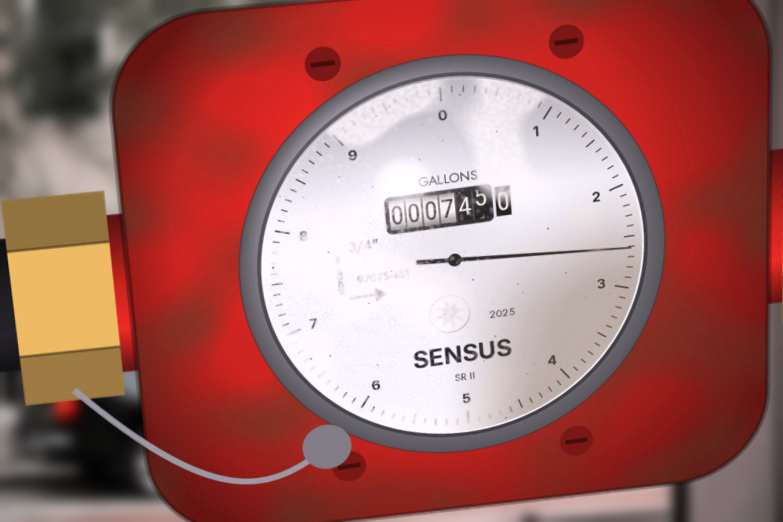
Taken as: 7452.6,gal
